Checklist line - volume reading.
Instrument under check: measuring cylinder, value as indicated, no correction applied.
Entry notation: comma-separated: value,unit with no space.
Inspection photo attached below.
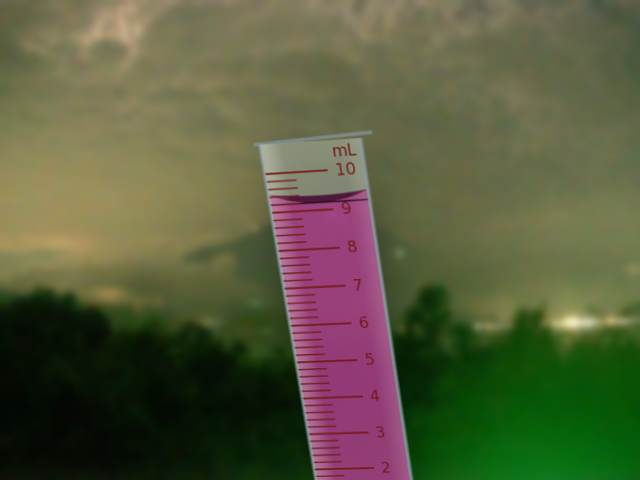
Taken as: 9.2,mL
